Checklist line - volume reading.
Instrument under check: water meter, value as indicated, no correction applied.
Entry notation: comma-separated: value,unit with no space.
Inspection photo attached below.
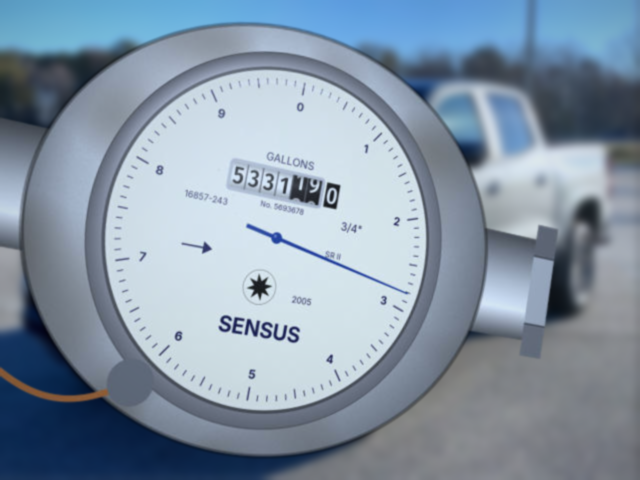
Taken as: 5331192.8,gal
